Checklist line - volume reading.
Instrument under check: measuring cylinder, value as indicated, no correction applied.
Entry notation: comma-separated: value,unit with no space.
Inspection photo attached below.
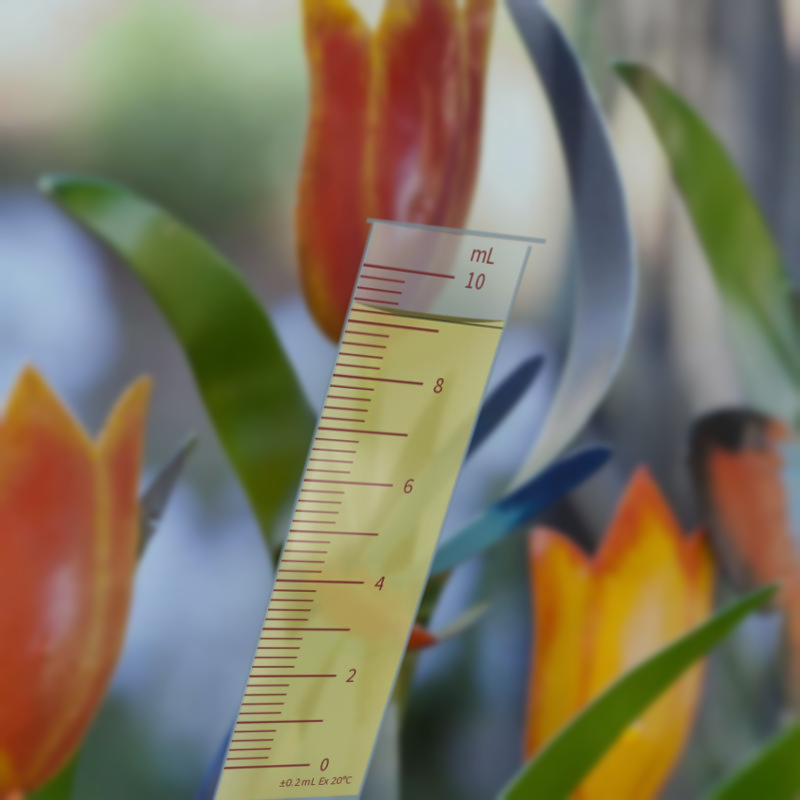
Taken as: 9.2,mL
